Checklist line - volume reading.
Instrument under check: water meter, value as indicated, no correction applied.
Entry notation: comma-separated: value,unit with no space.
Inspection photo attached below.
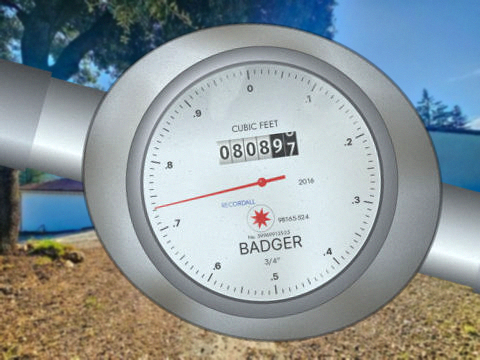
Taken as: 80896.73,ft³
